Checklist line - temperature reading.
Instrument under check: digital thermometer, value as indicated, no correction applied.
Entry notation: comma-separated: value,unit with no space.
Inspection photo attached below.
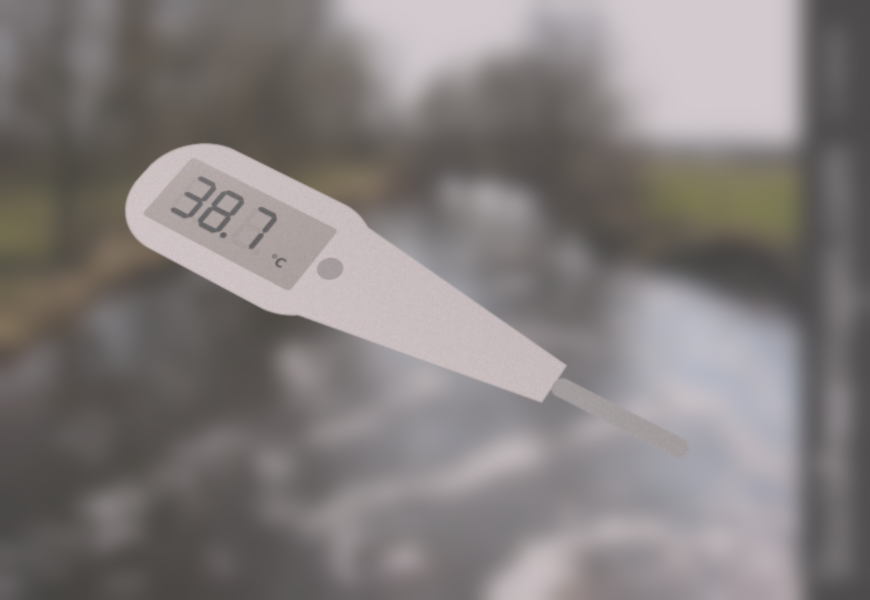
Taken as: 38.7,°C
